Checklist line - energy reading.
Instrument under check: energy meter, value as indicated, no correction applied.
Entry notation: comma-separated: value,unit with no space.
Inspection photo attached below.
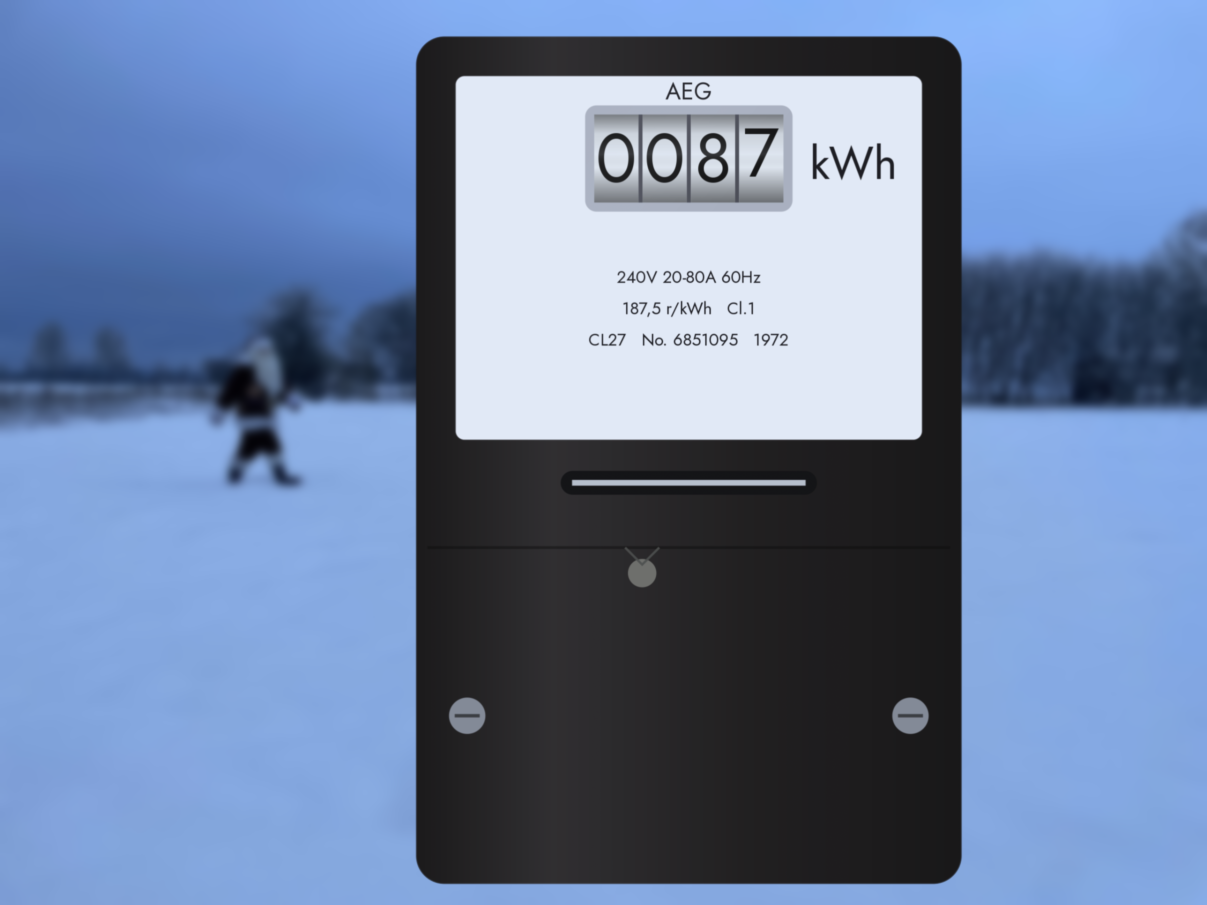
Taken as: 87,kWh
